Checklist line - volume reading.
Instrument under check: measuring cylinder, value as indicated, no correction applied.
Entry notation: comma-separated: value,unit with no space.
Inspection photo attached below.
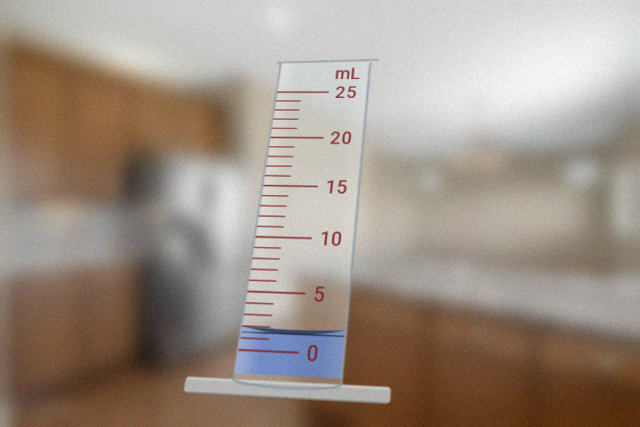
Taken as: 1.5,mL
